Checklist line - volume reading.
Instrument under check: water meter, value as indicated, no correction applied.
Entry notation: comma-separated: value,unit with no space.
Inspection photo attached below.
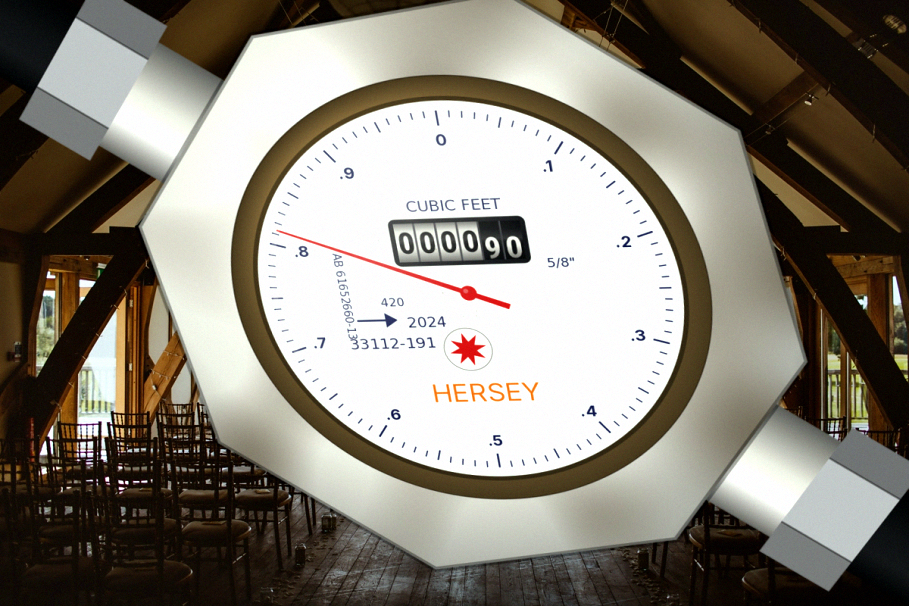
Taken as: 89.81,ft³
